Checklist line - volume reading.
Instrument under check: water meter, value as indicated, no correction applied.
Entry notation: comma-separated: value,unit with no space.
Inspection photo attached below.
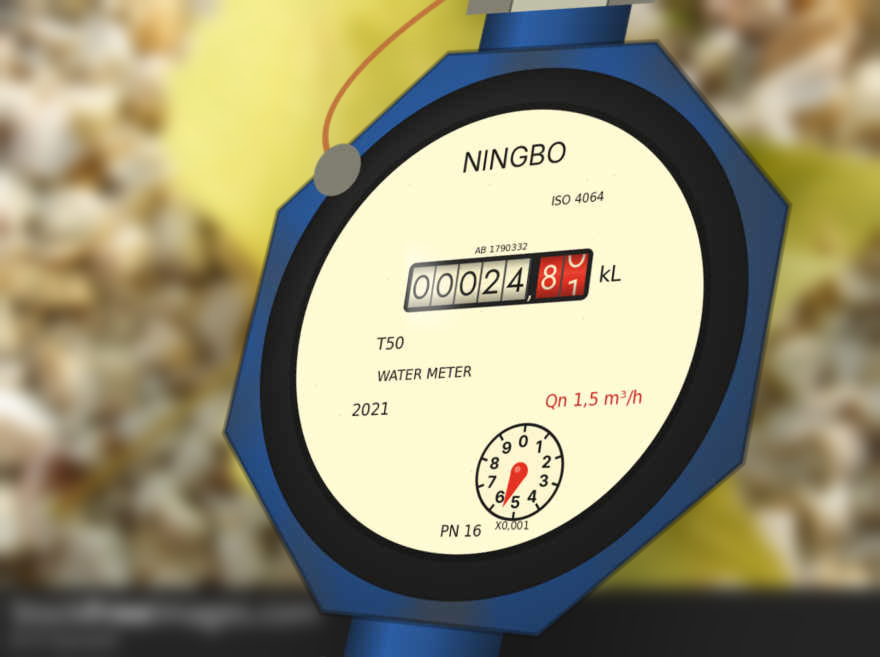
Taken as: 24.805,kL
